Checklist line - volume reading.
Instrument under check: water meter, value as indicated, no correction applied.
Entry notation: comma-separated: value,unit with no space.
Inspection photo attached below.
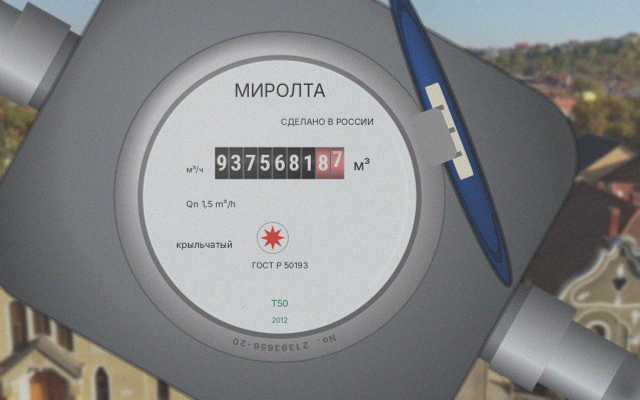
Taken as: 9375681.87,m³
